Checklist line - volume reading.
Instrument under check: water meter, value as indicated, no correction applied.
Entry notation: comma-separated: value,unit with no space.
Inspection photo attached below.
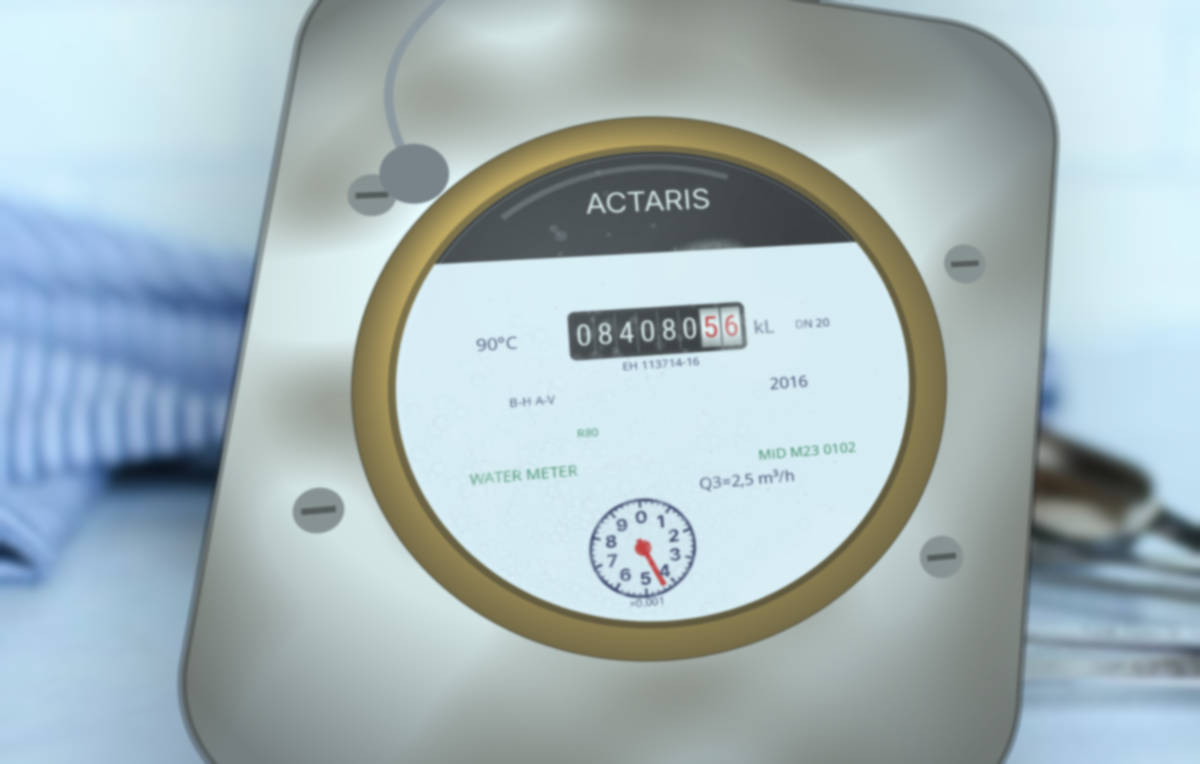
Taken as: 84080.564,kL
